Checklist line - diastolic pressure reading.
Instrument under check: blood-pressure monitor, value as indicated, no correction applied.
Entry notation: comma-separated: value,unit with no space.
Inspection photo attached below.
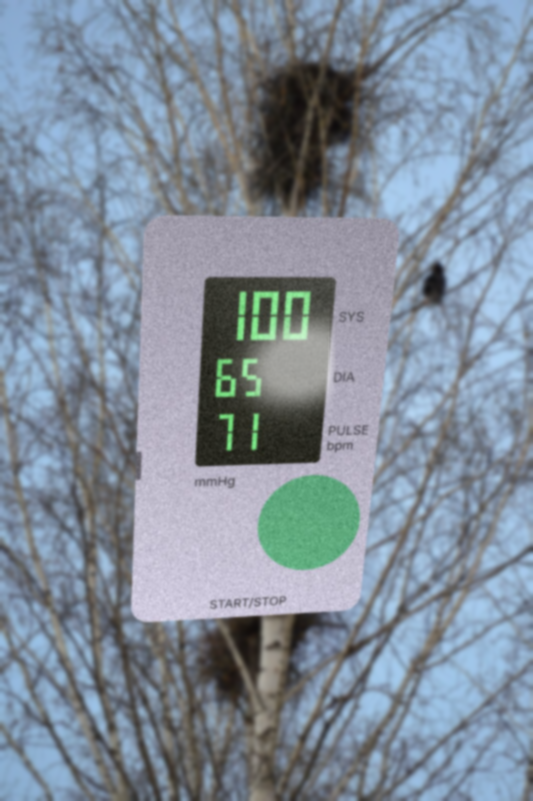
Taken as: 65,mmHg
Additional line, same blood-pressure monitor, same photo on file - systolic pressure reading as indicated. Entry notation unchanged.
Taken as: 100,mmHg
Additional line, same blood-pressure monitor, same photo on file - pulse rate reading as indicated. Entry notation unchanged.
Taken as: 71,bpm
